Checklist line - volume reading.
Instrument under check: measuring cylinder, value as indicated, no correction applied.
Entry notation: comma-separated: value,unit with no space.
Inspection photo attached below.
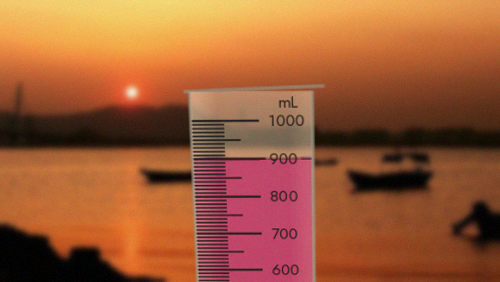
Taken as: 900,mL
